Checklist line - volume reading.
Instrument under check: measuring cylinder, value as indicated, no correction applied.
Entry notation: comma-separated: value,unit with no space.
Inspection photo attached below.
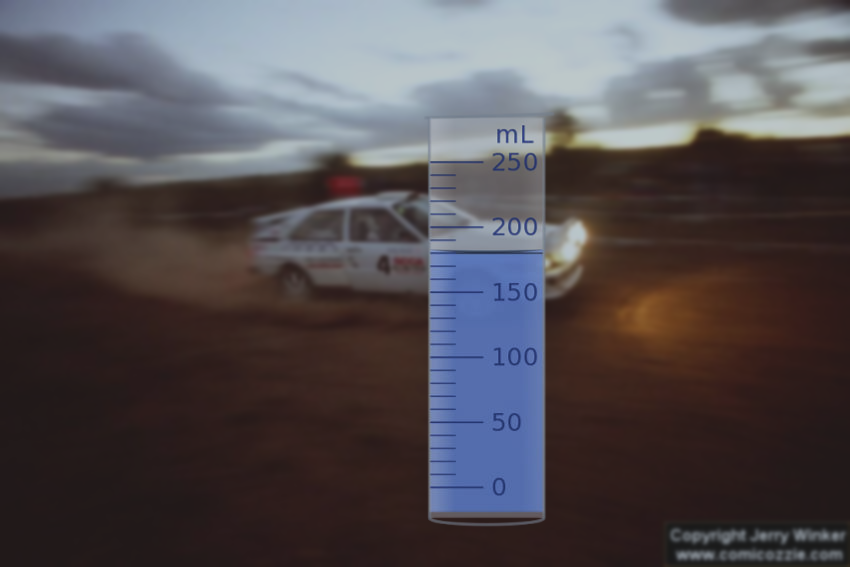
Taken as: 180,mL
